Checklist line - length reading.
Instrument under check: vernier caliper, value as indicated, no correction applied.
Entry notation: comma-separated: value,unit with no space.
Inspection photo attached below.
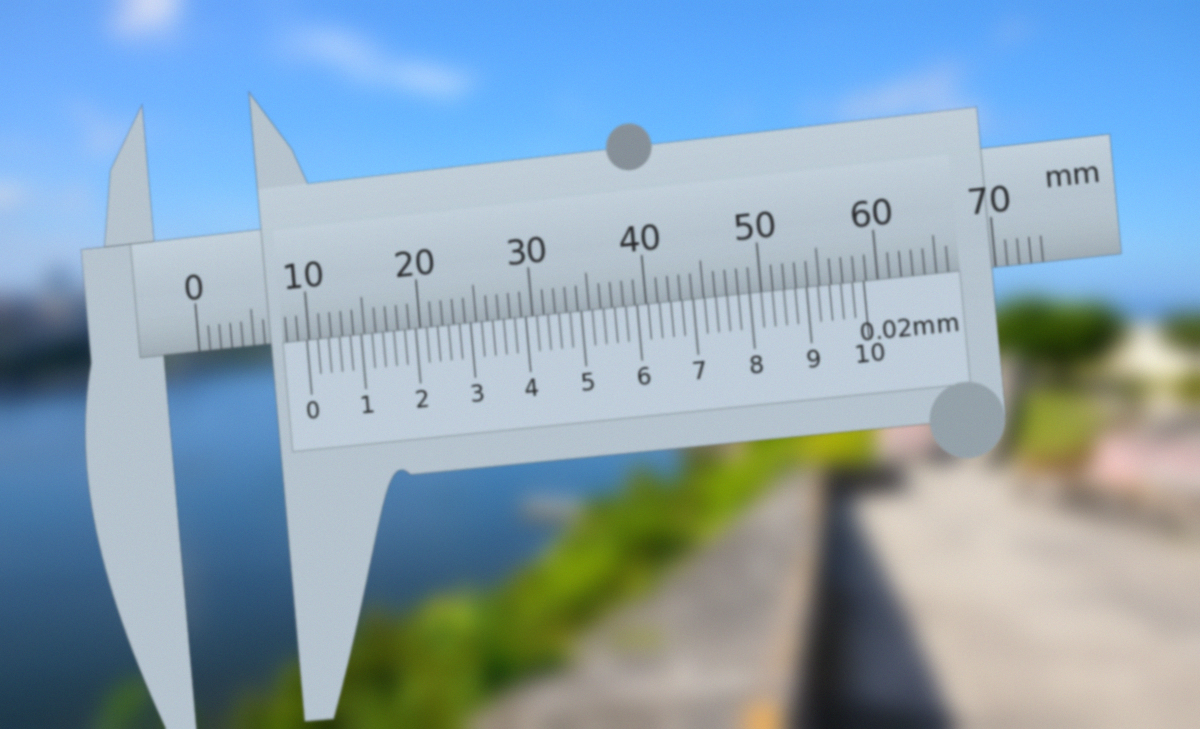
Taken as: 9.8,mm
